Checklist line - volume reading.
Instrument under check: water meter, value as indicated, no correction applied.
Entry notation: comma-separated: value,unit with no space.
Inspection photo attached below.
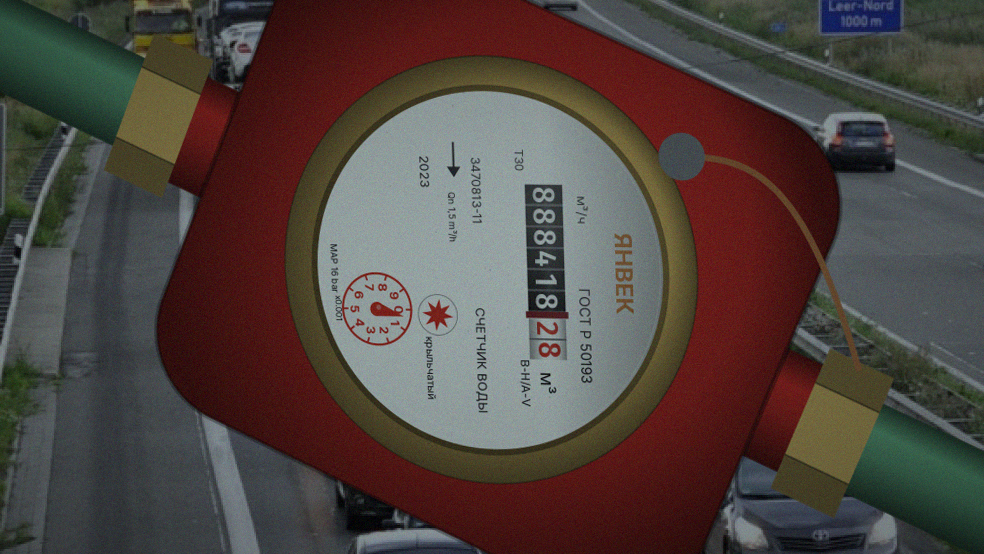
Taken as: 888418.280,m³
